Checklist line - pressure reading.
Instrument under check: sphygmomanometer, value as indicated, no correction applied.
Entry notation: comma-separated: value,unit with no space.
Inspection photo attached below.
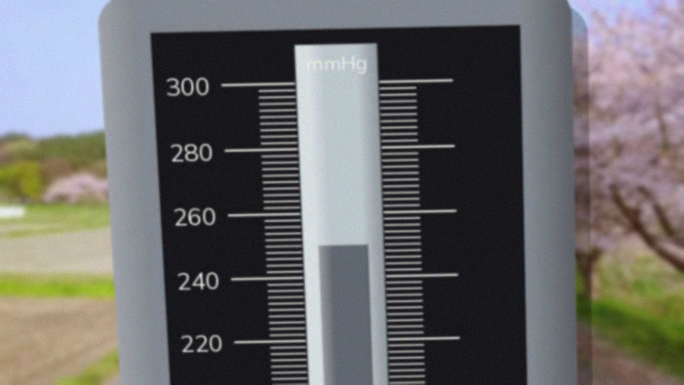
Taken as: 250,mmHg
